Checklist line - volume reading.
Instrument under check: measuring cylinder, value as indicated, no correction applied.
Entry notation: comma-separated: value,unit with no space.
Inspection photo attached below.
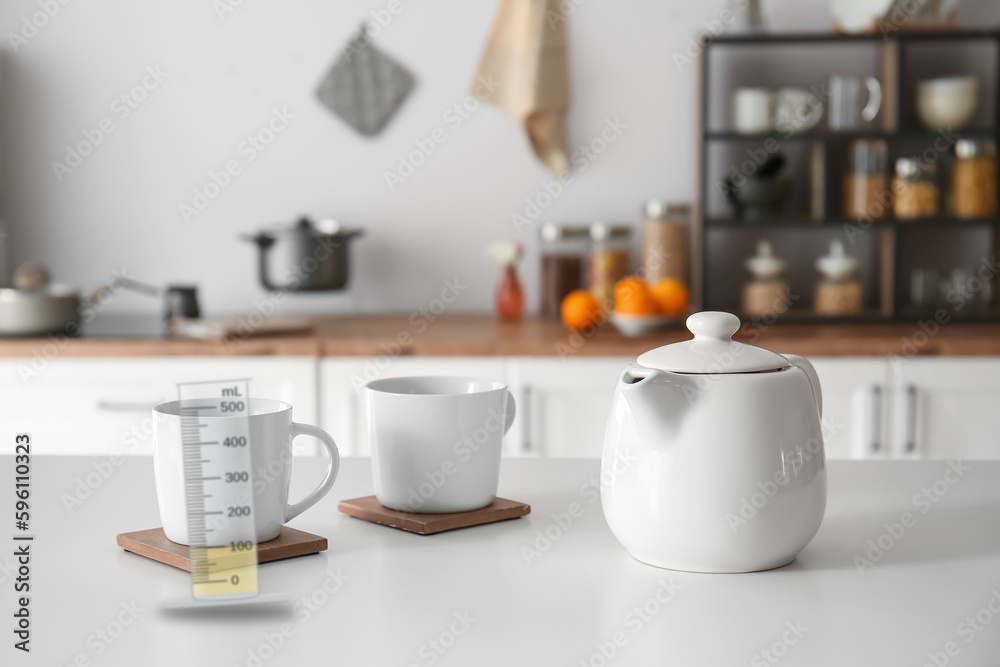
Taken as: 100,mL
